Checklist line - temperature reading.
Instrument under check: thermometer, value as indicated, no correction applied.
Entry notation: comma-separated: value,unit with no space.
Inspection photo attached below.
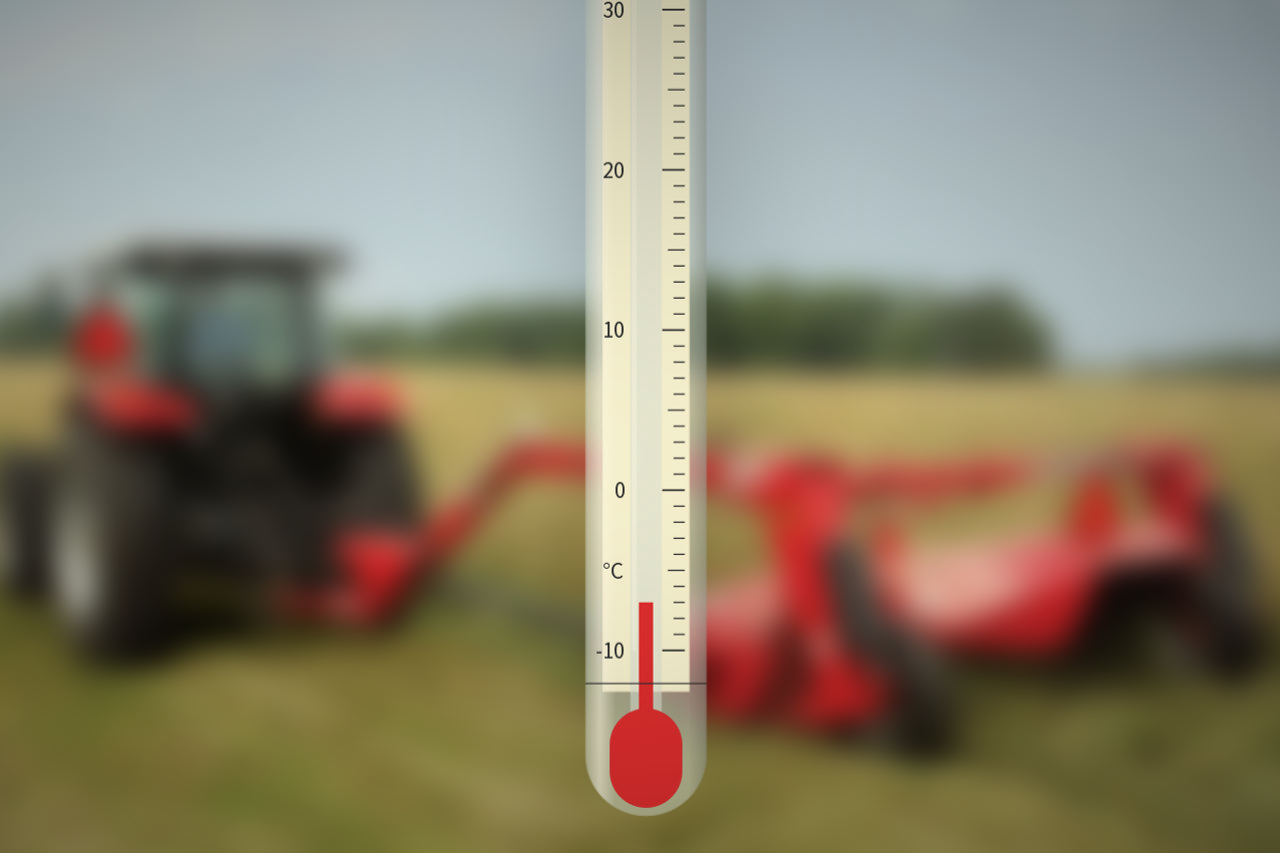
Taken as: -7,°C
